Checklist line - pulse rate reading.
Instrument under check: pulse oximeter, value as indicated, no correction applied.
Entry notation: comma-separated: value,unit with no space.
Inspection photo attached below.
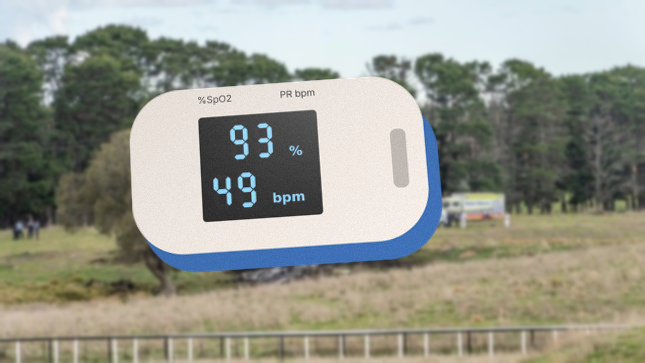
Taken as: 49,bpm
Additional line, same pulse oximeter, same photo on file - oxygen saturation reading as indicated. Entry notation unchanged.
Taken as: 93,%
